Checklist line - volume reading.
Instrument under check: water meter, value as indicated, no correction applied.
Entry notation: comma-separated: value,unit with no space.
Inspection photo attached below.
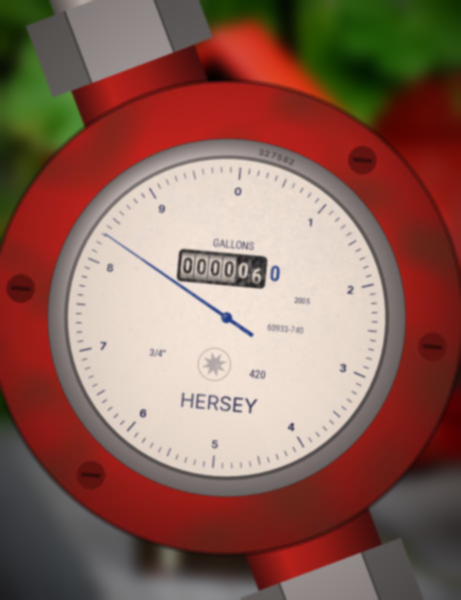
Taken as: 58.3,gal
